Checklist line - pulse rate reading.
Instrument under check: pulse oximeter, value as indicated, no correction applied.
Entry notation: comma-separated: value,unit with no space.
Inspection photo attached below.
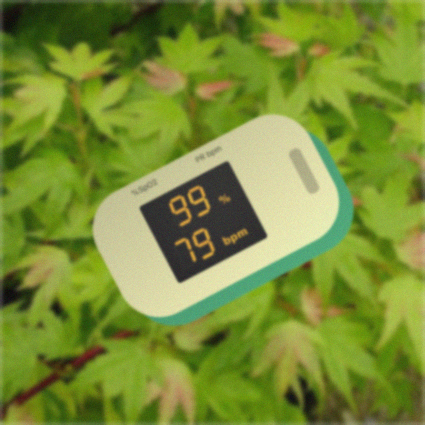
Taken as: 79,bpm
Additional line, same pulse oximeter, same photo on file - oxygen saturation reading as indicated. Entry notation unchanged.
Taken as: 99,%
